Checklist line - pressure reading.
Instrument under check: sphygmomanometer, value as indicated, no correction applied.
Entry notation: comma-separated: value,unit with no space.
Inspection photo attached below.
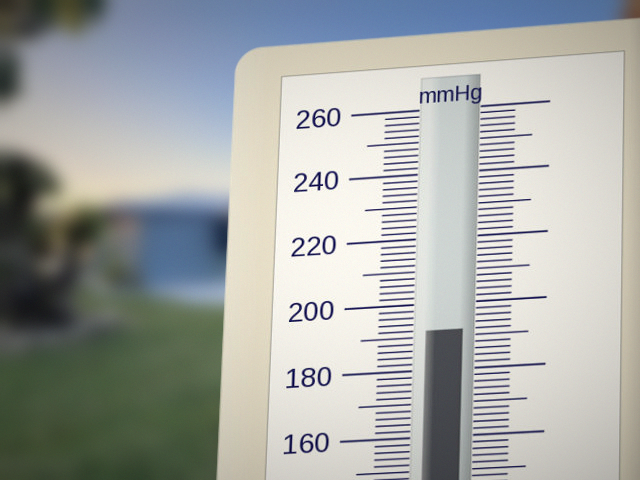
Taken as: 192,mmHg
